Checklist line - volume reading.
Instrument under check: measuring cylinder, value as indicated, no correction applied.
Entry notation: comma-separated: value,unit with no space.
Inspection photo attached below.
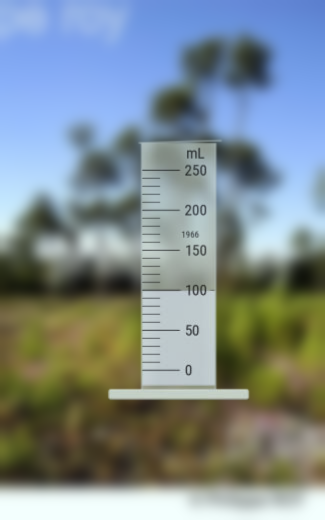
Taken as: 100,mL
